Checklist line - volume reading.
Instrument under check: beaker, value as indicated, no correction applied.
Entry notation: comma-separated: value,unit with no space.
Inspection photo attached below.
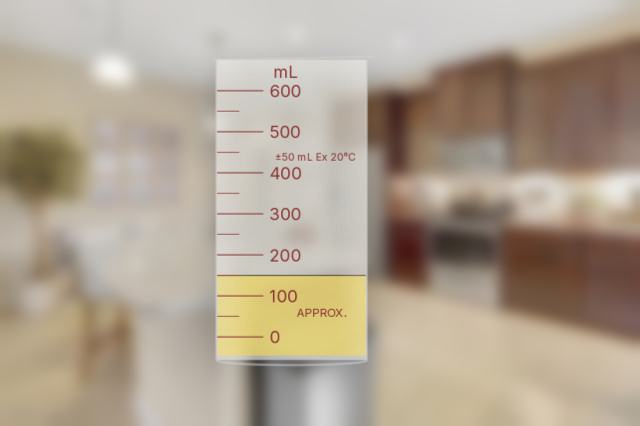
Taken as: 150,mL
